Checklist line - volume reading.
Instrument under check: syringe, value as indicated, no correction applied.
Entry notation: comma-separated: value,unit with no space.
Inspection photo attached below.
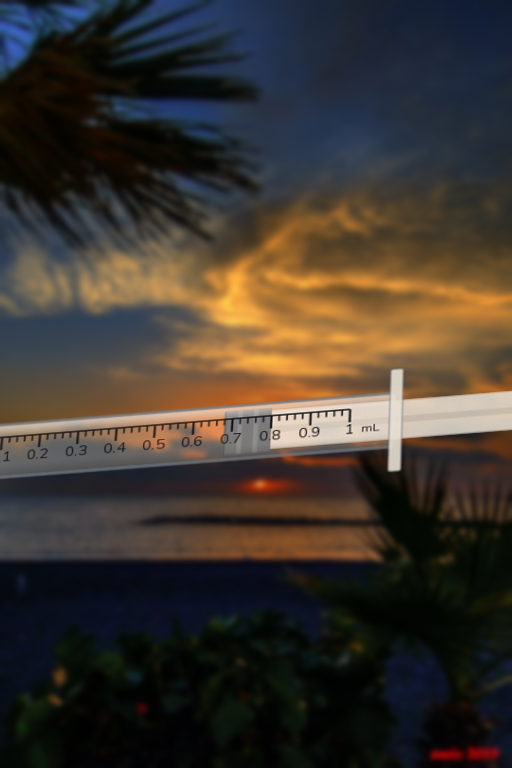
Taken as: 0.68,mL
